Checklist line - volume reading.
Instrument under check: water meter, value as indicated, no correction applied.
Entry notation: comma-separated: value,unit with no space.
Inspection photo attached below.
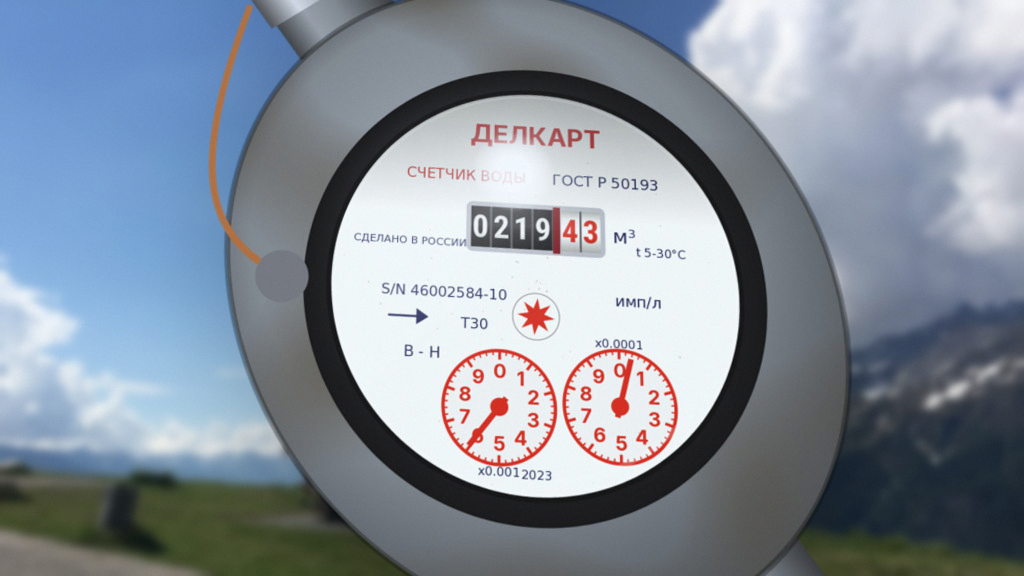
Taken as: 219.4360,m³
